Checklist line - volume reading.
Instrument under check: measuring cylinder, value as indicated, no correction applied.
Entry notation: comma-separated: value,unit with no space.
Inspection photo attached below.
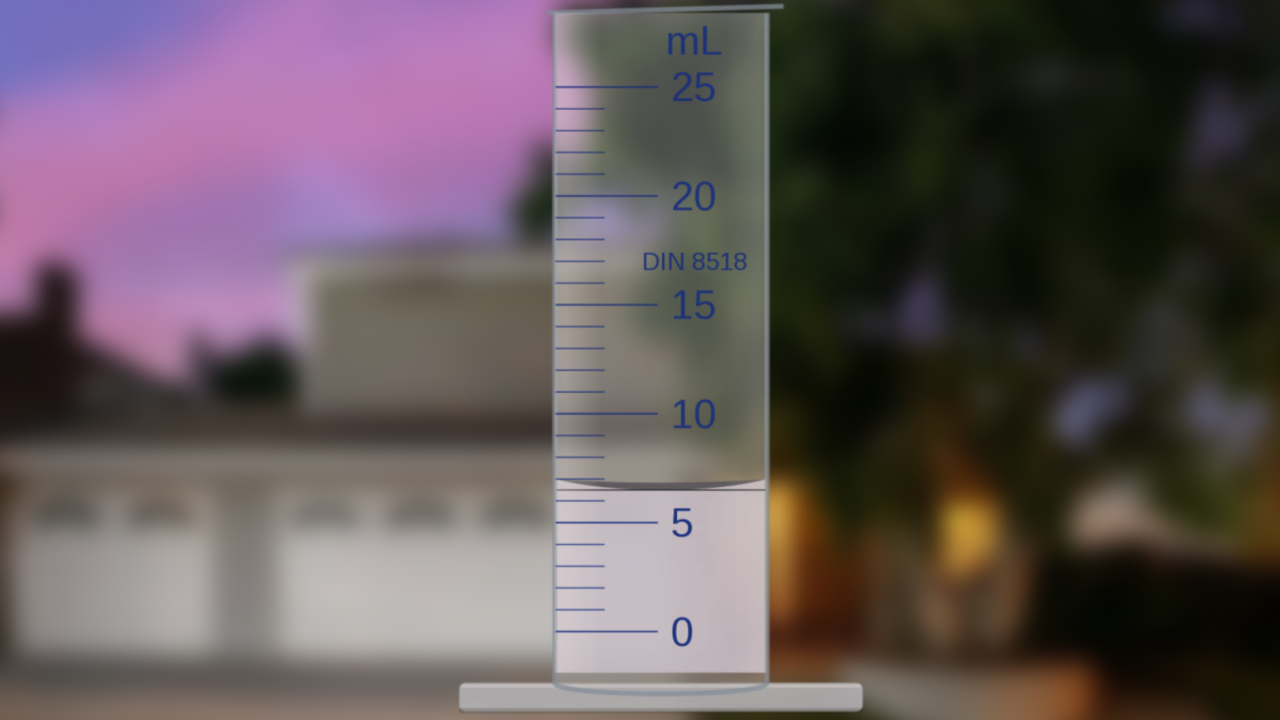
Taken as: 6.5,mL
